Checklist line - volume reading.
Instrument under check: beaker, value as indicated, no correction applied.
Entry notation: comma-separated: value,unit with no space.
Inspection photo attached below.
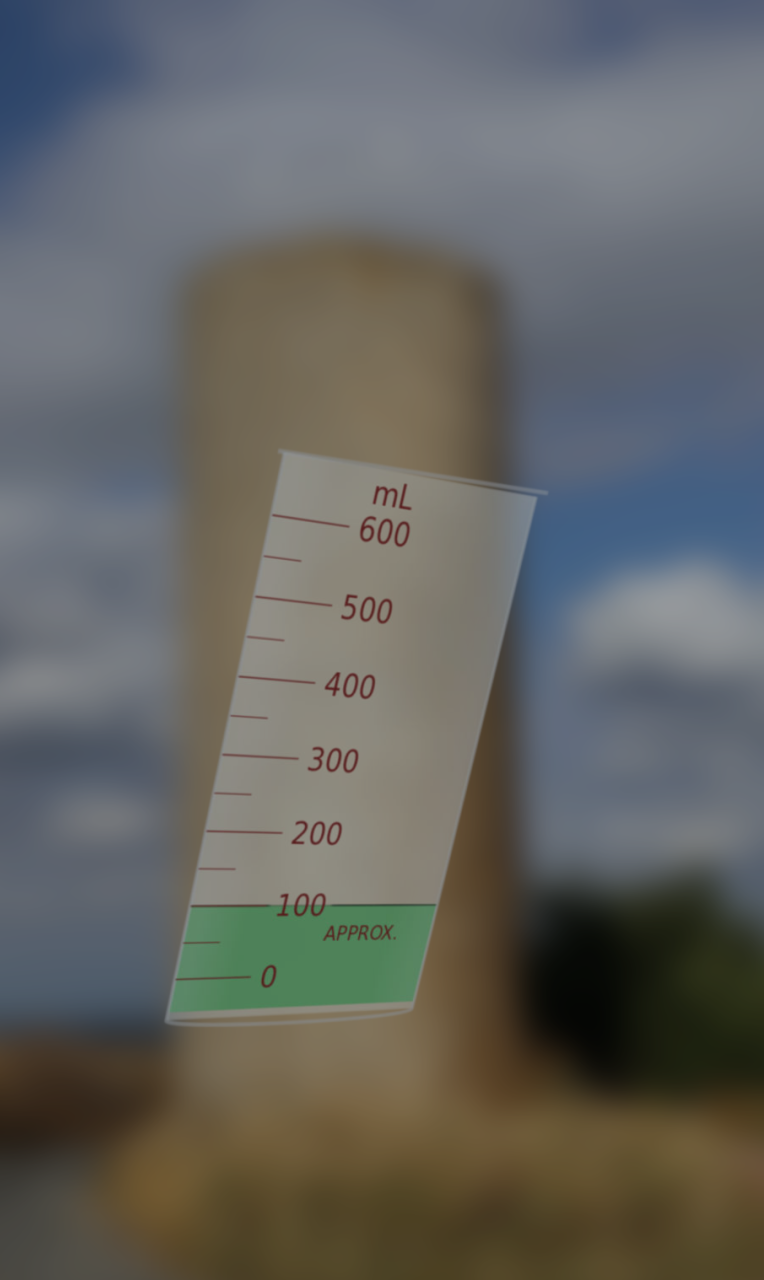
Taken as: 100,mL
